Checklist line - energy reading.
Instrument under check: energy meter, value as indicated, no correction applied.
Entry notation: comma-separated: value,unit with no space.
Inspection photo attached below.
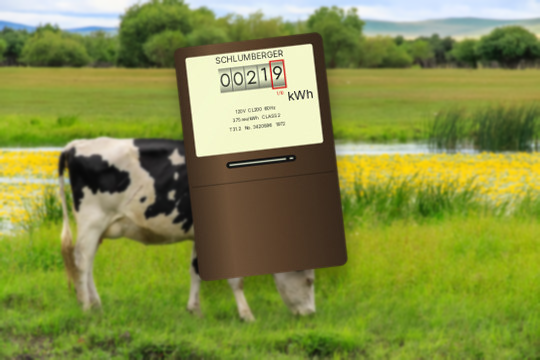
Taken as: 21.9,kWh
